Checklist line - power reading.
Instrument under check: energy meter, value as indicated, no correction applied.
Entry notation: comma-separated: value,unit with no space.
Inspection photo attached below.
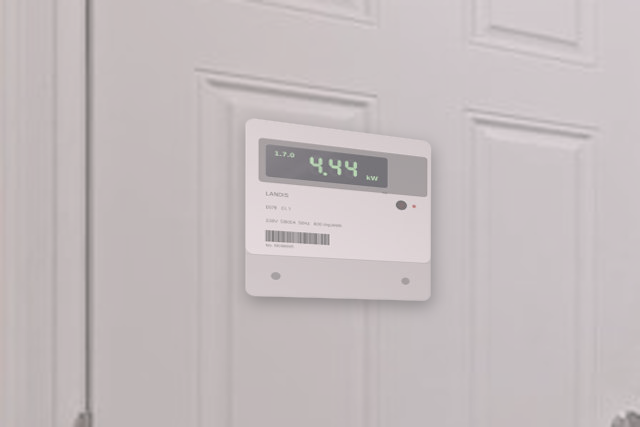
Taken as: 4.44,kW
